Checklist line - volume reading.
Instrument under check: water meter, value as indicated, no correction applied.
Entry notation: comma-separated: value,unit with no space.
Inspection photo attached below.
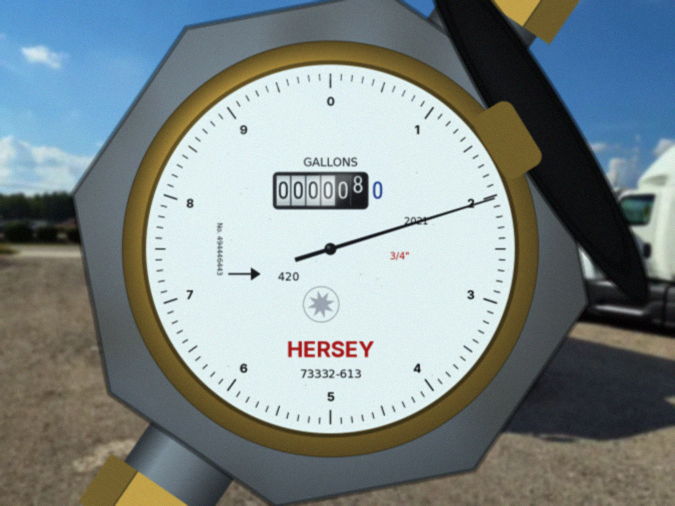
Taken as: 82.0,gal
